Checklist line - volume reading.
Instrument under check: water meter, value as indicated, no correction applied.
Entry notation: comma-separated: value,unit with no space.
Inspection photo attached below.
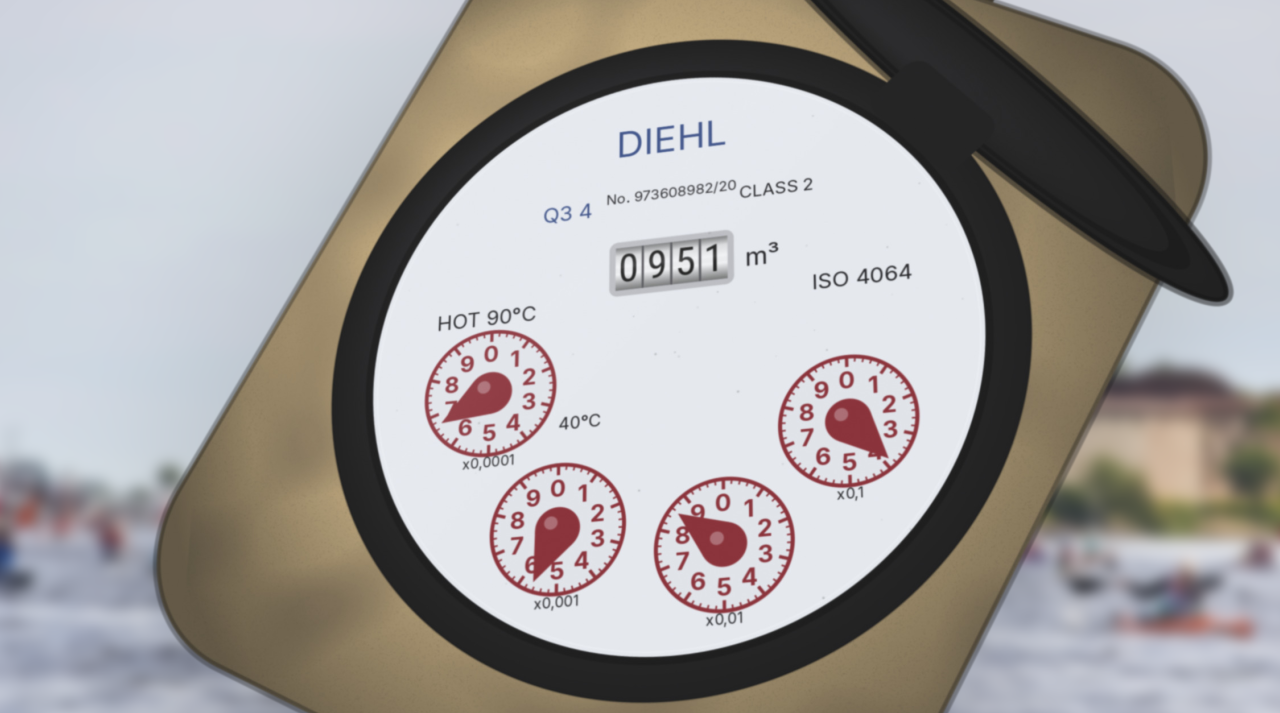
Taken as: 951.3856,m³
